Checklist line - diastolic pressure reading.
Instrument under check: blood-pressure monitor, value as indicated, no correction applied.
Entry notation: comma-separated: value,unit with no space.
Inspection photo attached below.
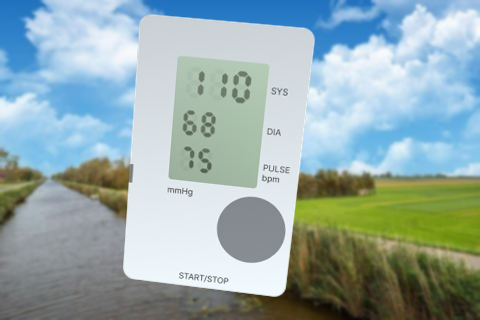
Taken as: 68,mmHg
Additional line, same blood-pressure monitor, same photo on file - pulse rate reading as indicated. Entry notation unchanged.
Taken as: 75,bpm
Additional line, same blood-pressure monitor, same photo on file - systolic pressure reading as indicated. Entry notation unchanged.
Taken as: 110,mmHg
